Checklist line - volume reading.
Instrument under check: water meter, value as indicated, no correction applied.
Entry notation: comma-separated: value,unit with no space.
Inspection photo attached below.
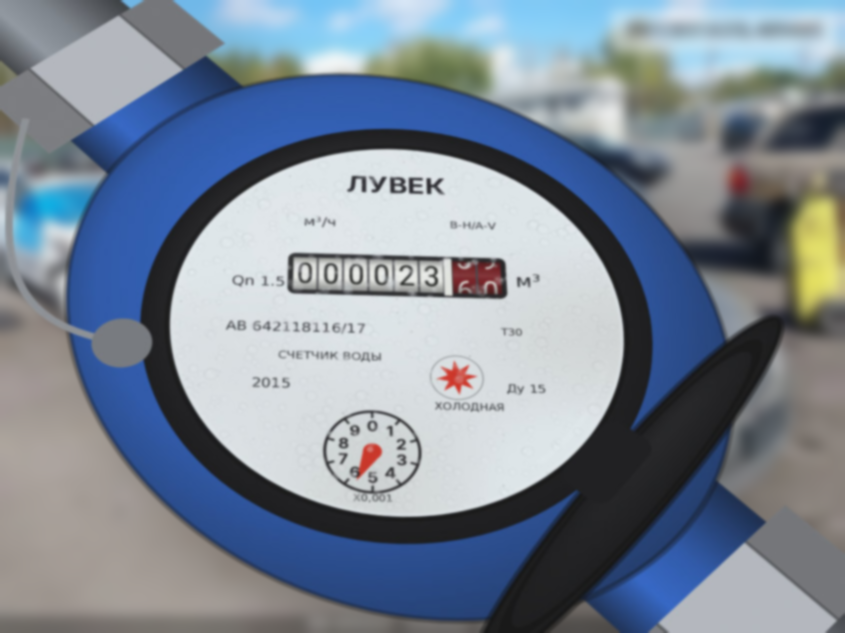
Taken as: 23.595,m³
